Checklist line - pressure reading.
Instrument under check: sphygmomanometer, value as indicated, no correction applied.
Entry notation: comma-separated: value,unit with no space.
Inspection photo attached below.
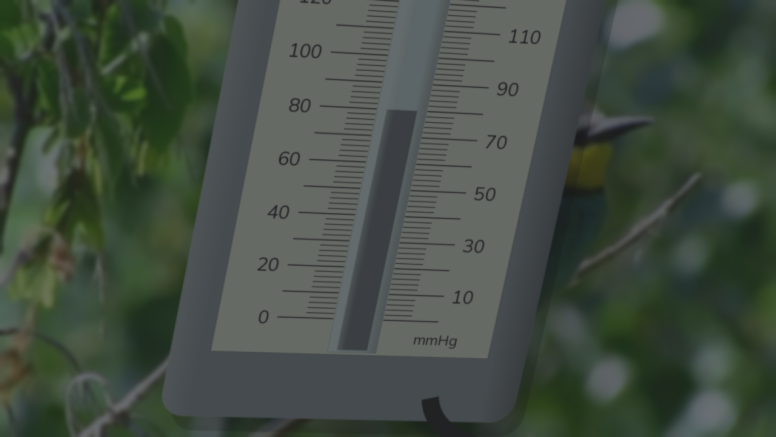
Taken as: 80,mmHg
